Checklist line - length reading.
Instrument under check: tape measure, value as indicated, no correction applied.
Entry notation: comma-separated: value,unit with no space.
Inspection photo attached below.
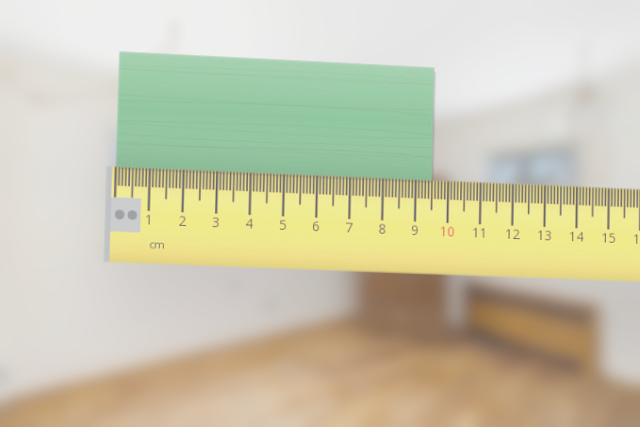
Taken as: 9.5,cm
